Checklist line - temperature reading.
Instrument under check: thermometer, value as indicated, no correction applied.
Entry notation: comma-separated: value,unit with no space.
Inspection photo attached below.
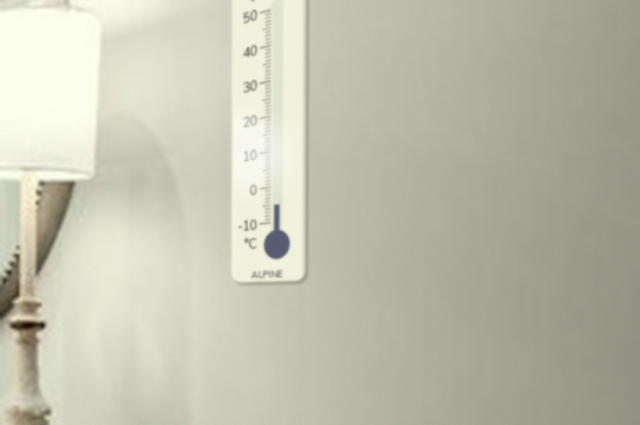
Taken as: -5,°C
